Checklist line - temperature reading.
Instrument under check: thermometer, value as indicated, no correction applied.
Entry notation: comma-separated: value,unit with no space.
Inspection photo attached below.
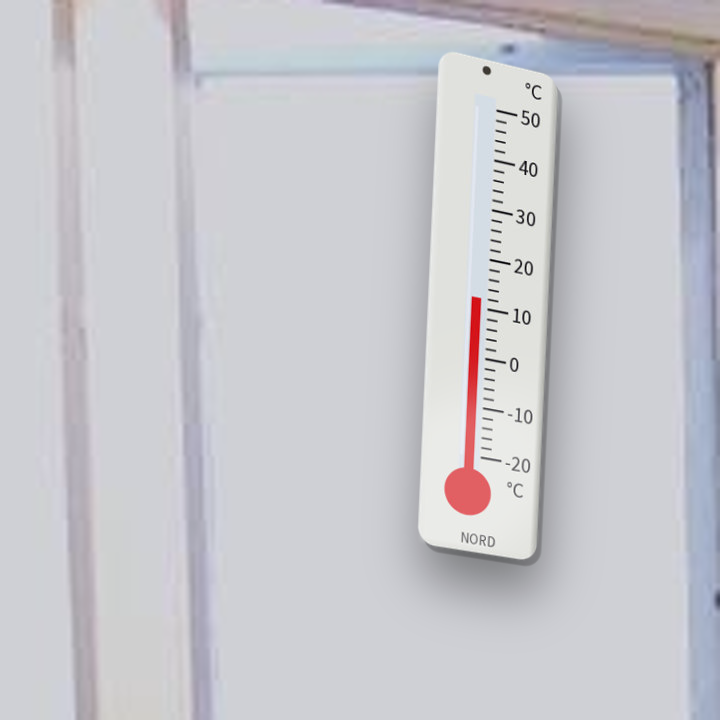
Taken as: 12,°C
